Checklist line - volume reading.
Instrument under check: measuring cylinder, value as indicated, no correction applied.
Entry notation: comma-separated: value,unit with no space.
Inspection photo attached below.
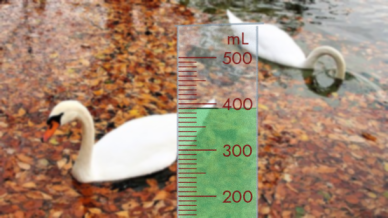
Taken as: 390,mL
